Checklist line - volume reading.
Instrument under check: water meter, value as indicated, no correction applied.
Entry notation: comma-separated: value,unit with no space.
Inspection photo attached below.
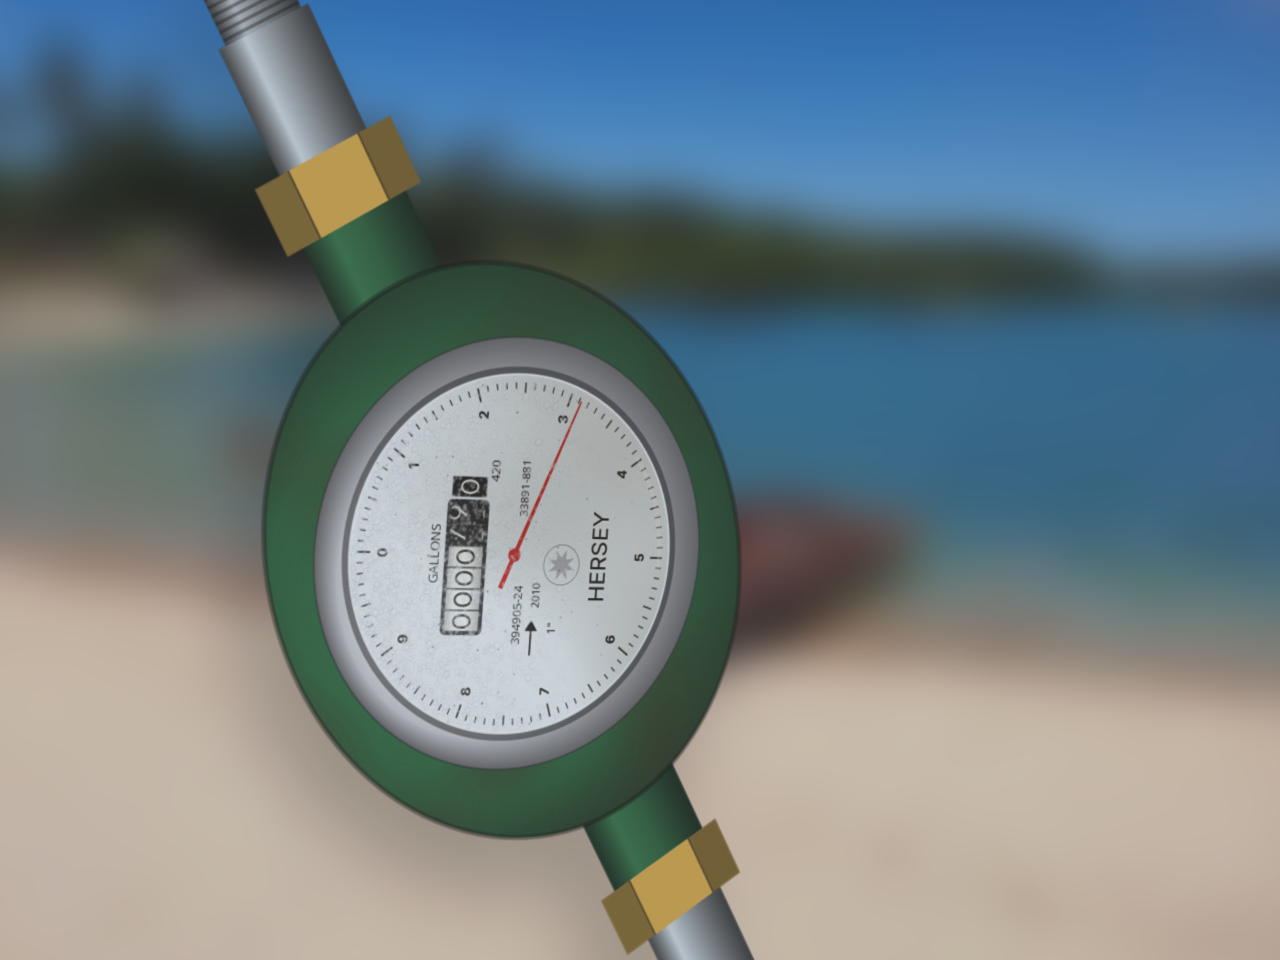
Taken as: 793.1,gal
